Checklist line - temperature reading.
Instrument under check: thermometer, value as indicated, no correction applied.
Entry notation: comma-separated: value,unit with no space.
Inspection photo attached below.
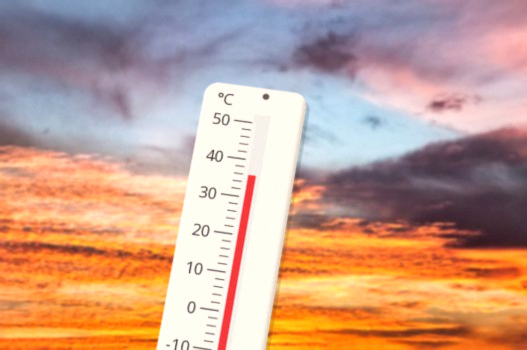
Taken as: 36,°C
